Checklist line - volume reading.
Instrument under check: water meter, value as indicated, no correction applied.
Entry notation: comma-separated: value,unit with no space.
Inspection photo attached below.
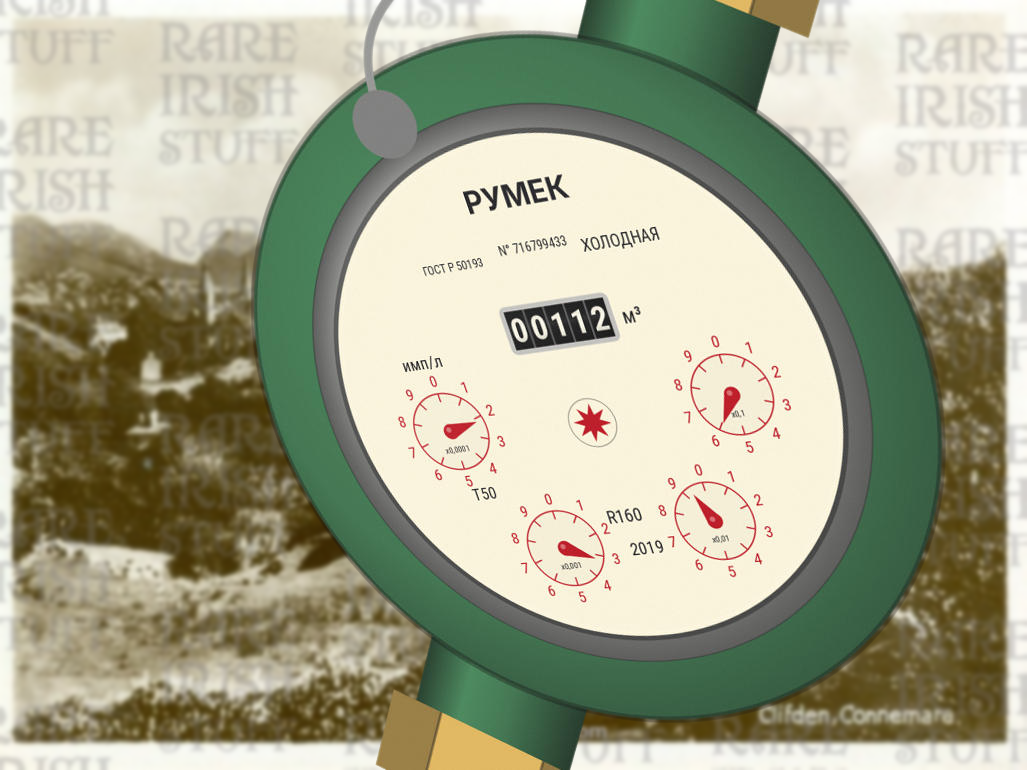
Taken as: 112.5932,m³
